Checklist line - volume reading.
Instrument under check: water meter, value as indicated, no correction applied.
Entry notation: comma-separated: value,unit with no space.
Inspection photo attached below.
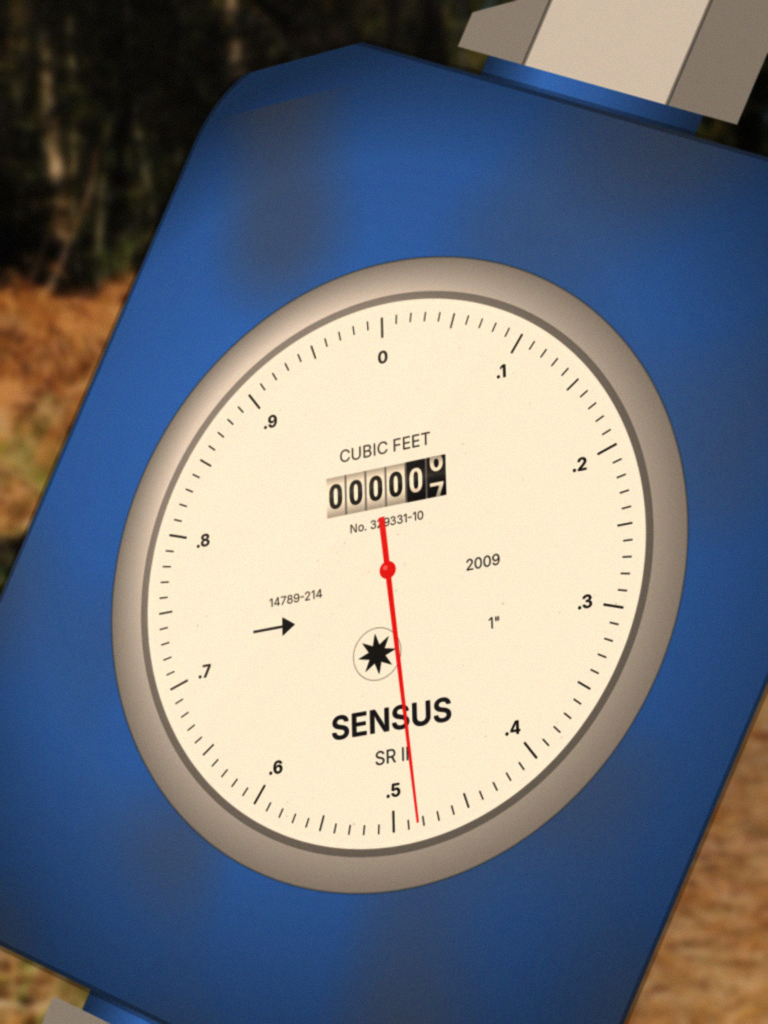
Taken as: 6.48,ft³
